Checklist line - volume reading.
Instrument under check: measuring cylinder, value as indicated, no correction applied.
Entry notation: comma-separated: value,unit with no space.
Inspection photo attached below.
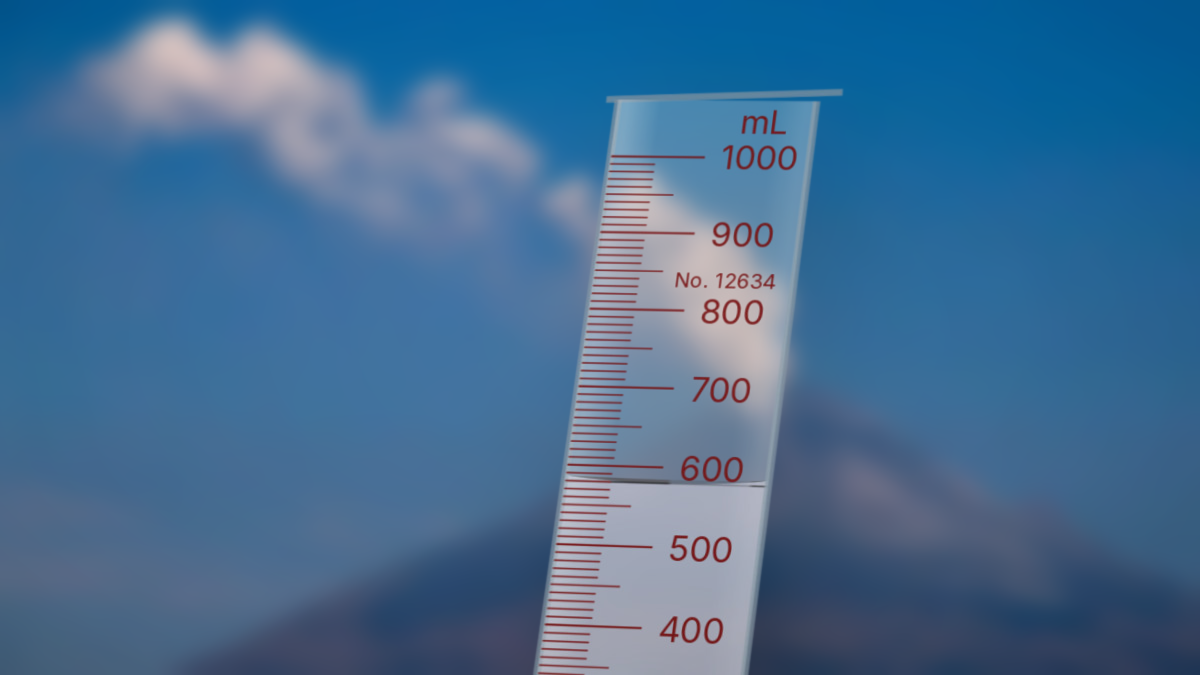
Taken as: 580,mL
